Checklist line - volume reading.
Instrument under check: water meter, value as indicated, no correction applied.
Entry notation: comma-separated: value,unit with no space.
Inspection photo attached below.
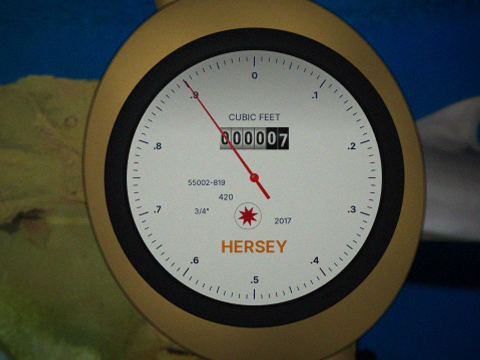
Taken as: 6.90,ft³
